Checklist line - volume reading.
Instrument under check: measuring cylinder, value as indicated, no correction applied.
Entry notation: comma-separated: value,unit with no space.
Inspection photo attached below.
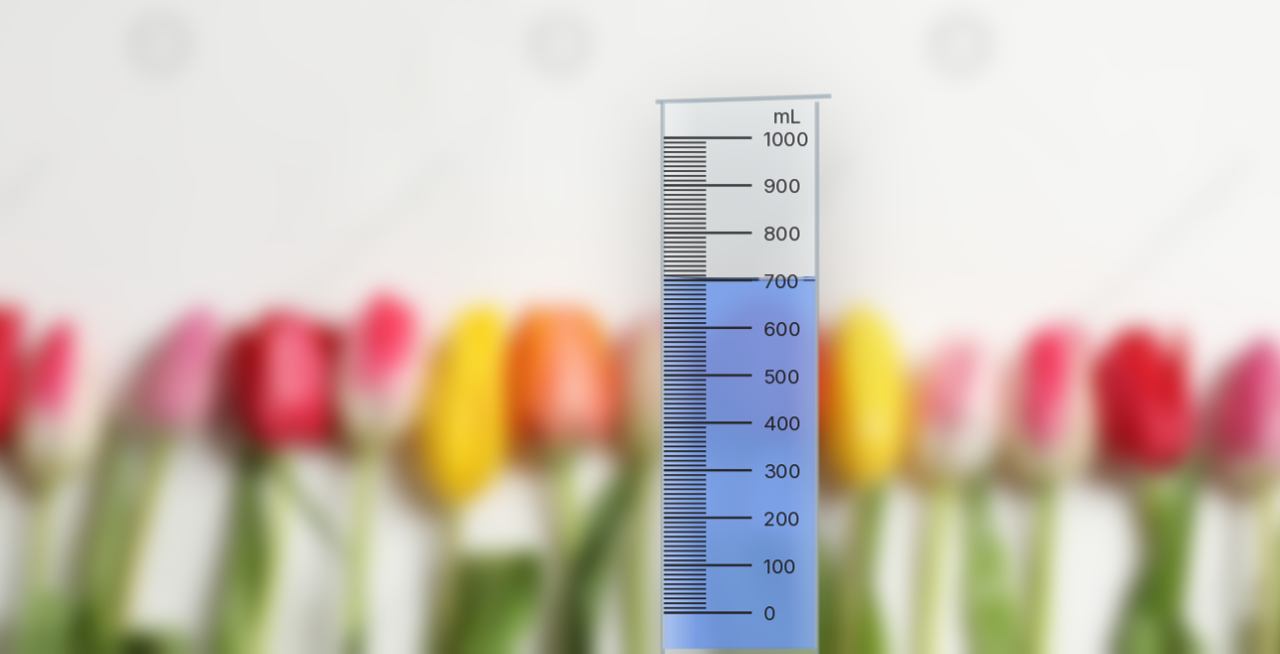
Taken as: 700,mL
